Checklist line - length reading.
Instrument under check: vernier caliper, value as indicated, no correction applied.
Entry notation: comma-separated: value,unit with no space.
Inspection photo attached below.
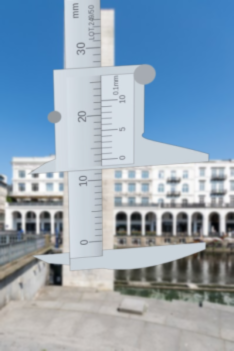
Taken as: 13.2,mm
